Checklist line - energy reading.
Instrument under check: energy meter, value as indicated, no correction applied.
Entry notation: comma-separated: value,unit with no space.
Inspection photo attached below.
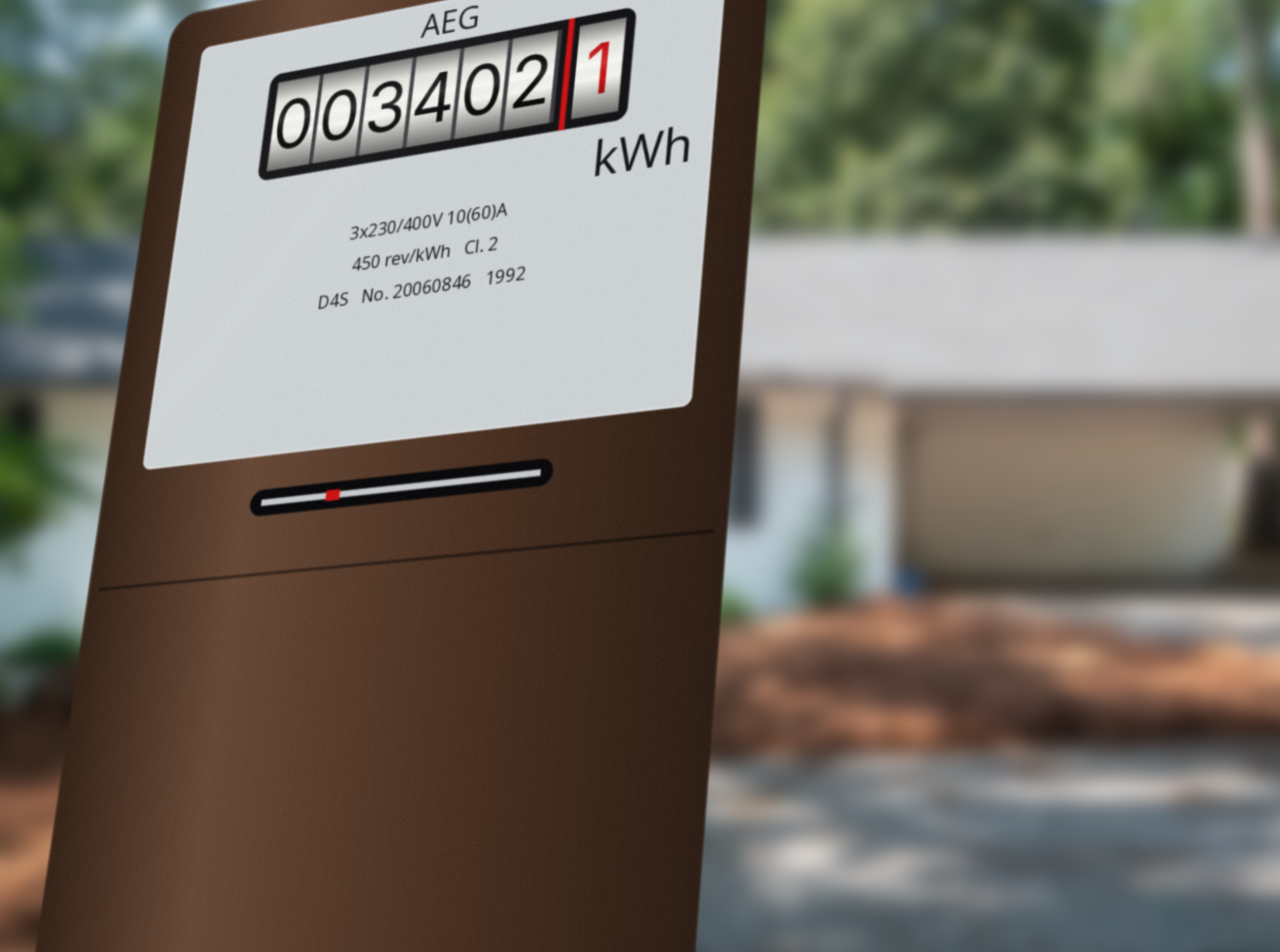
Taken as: 3402.1,kWh
